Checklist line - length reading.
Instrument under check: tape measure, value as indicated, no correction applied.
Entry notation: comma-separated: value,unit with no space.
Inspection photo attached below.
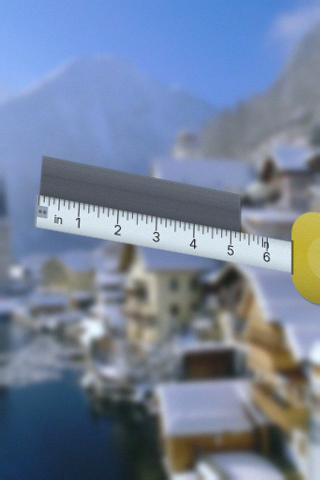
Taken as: 5.25,in
